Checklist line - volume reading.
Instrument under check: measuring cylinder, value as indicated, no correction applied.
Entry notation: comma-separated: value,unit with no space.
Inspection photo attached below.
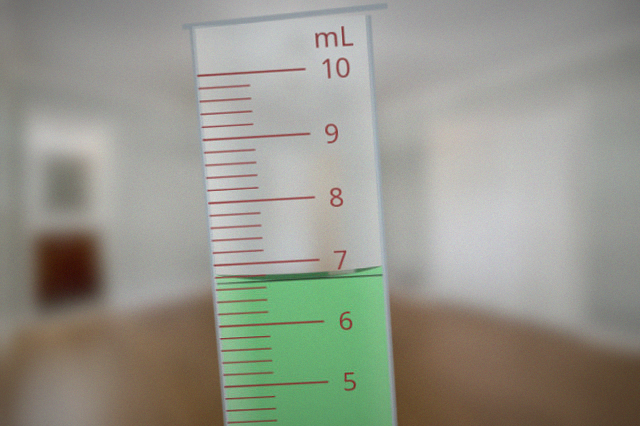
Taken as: 6.7,mL
